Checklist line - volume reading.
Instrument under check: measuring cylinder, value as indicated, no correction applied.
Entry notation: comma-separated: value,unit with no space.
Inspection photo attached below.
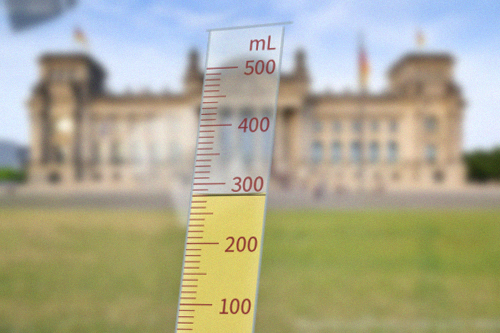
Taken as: 280,mL
